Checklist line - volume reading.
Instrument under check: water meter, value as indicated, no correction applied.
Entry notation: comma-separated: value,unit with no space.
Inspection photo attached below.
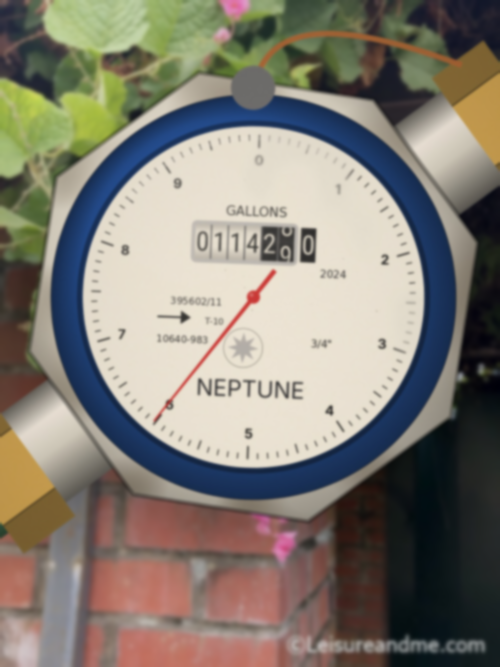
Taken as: 114286.0,gal
